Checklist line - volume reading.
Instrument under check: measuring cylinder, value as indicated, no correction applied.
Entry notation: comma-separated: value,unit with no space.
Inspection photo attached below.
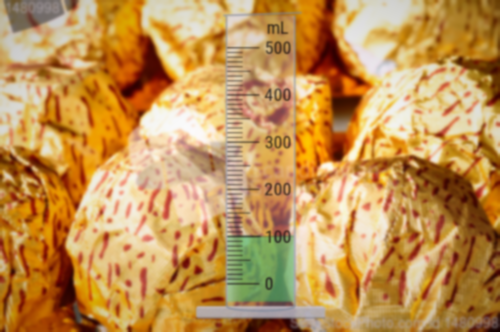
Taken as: 100,mL
